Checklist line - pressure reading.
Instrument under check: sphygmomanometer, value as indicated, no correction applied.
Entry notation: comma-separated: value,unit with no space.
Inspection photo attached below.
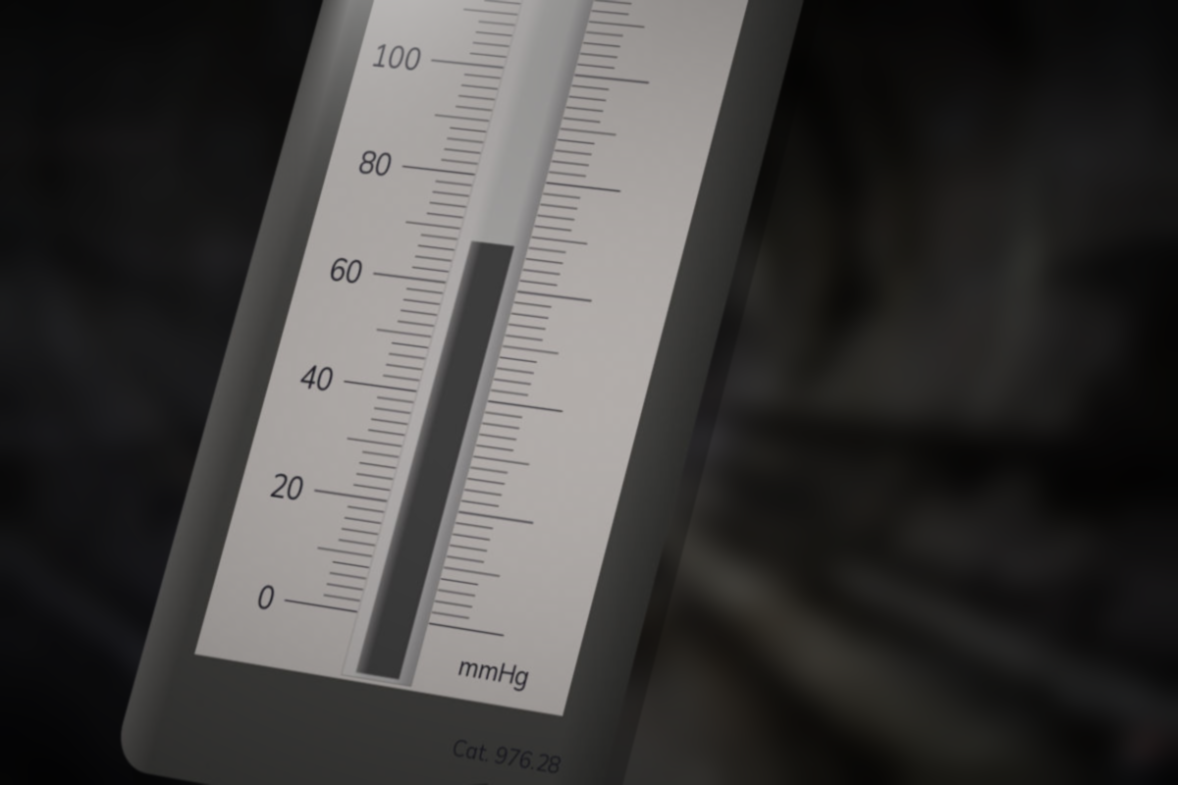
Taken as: 68,mmHg
